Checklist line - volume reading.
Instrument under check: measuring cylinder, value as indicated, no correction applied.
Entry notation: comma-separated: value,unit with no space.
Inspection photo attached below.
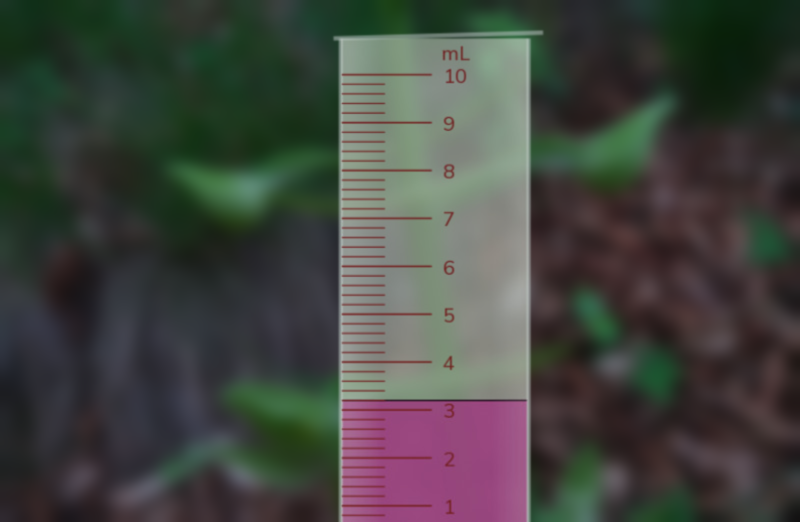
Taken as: 3.2,mL
